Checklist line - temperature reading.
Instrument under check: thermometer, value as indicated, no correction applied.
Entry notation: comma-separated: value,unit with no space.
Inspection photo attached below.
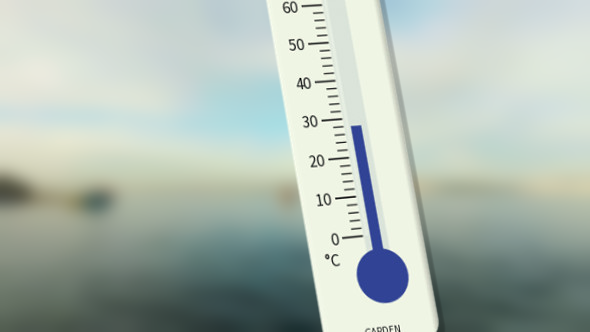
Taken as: 28,°C
